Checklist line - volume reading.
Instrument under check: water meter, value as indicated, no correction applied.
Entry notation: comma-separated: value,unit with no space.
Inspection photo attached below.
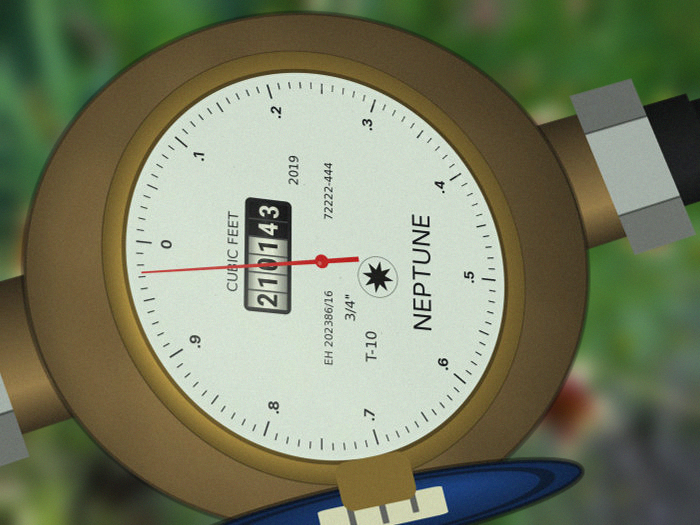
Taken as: 210142.97,ft³
